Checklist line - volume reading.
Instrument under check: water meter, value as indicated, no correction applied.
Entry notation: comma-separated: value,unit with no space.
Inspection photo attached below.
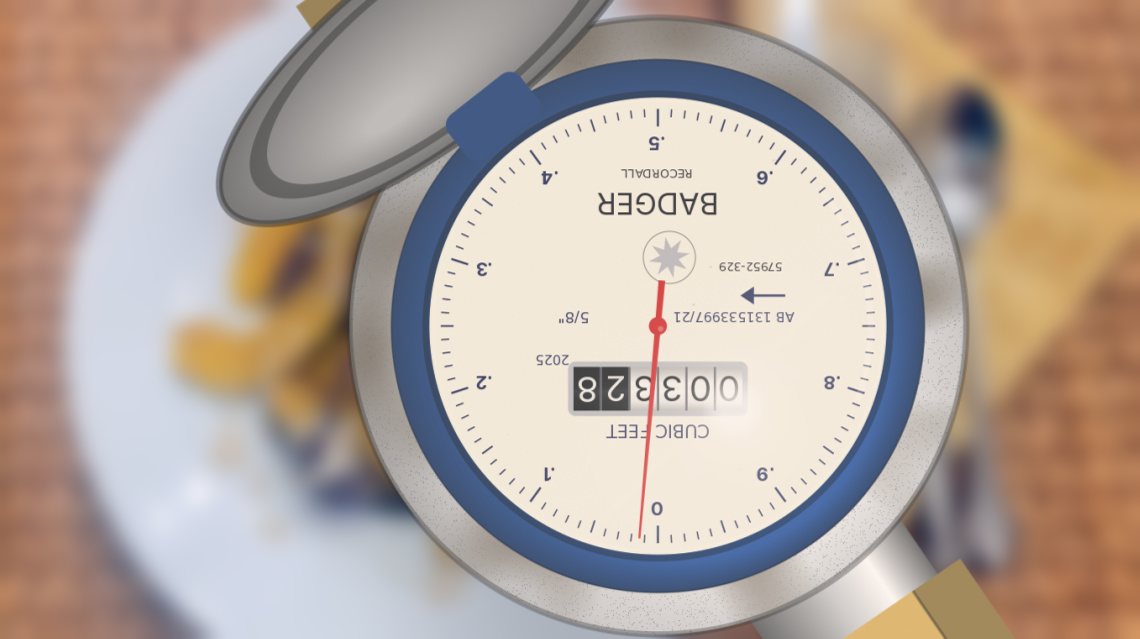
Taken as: 3328.01,ft³
